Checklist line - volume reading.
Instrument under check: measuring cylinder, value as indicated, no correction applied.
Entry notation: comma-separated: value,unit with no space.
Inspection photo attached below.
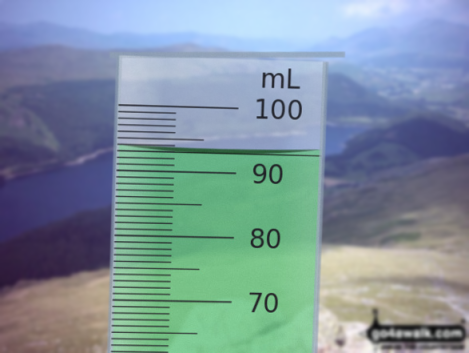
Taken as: 93,mL
